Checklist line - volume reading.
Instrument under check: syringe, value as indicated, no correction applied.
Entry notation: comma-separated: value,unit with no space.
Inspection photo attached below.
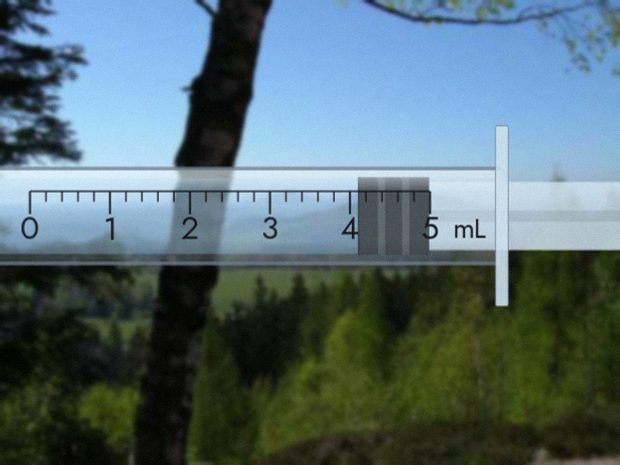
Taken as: 4.1,mL
